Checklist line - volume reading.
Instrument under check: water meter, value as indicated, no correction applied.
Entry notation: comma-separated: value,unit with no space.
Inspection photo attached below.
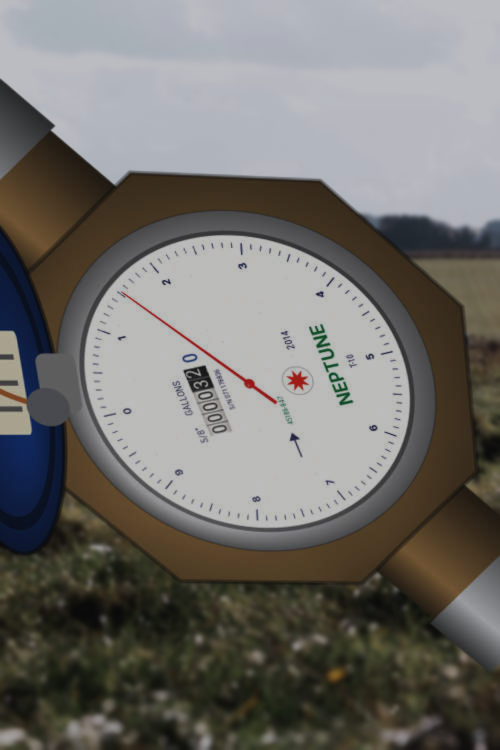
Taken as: 321.5,gal
